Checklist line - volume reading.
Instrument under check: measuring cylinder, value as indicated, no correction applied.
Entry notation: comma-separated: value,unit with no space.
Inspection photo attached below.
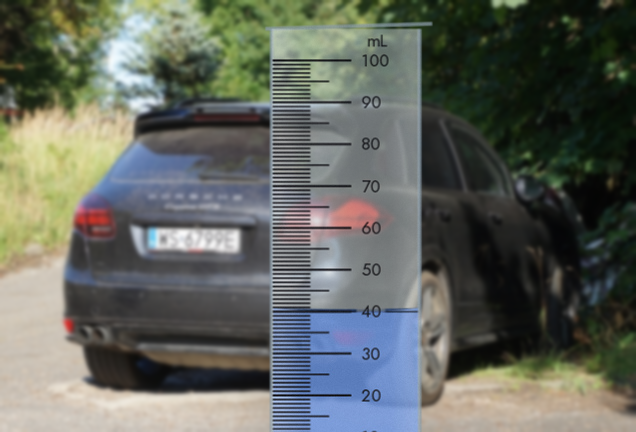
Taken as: 40,mL
